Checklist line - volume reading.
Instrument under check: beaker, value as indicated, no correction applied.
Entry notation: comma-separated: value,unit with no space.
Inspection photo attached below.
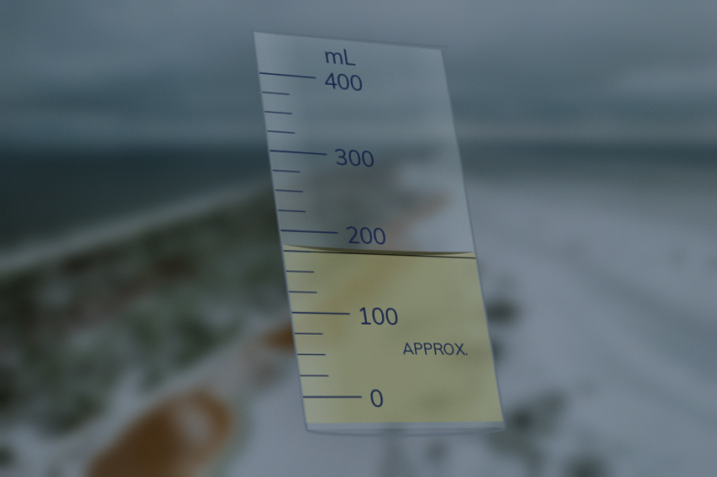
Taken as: 175,mL
